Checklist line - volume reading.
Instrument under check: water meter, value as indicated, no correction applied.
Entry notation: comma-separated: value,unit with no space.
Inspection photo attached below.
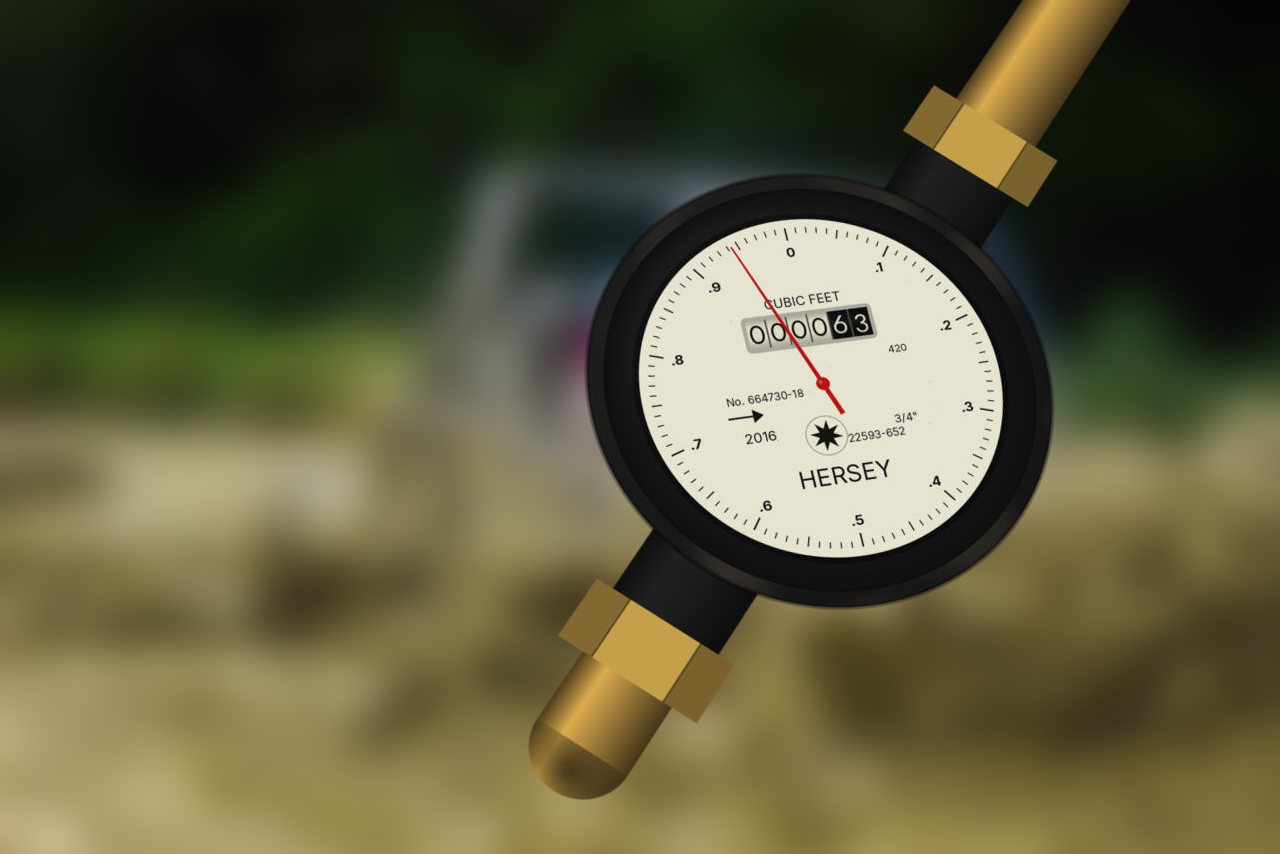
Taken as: 62.94,ft³
